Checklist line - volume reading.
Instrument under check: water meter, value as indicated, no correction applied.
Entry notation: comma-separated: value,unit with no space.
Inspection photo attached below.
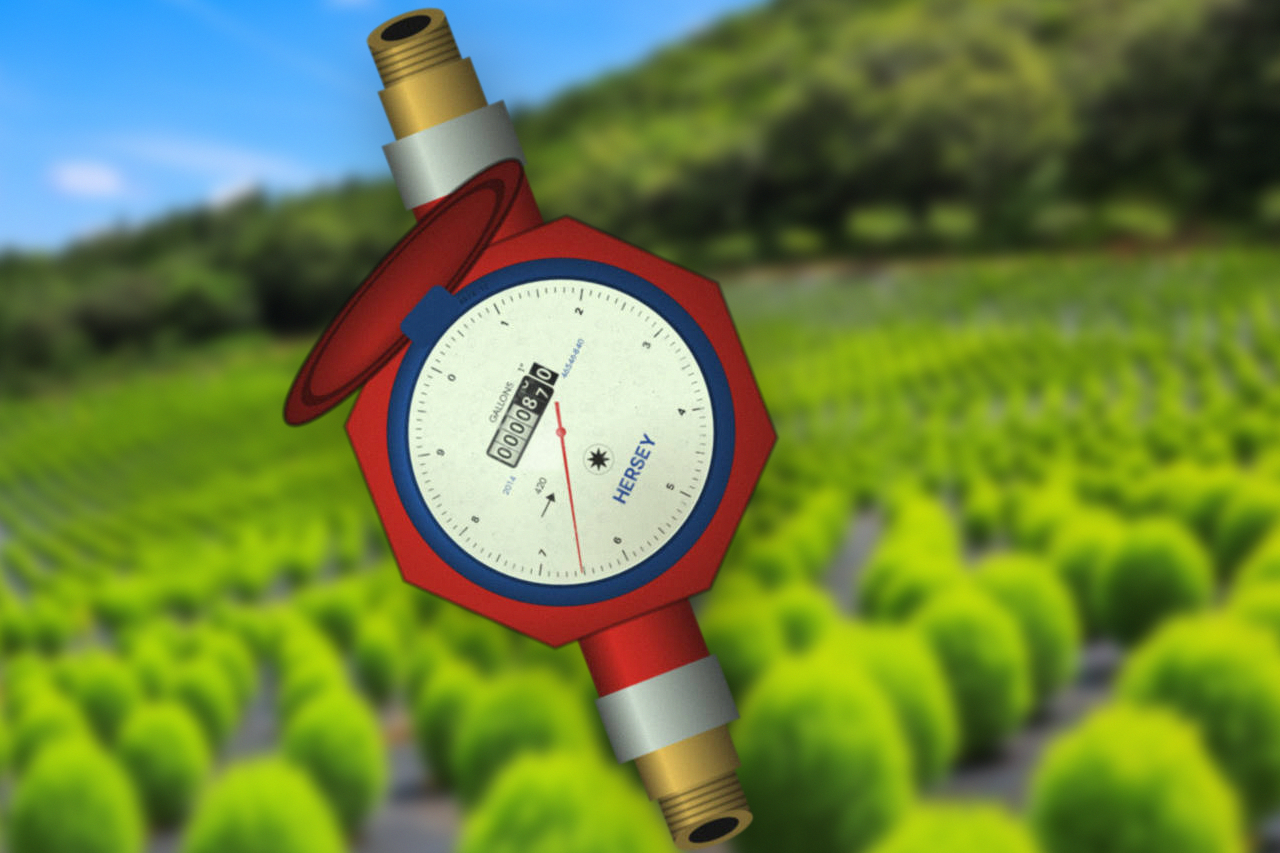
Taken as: 866.5,gal
